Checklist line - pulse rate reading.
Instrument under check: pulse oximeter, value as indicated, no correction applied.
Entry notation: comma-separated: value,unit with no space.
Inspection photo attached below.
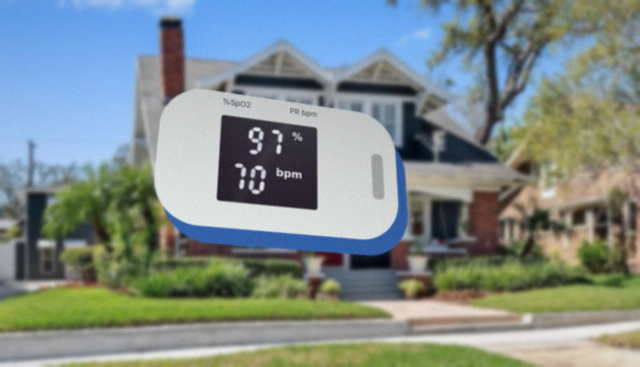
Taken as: 70,bpm
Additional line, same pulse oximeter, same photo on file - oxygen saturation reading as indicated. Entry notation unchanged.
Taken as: 97,%
